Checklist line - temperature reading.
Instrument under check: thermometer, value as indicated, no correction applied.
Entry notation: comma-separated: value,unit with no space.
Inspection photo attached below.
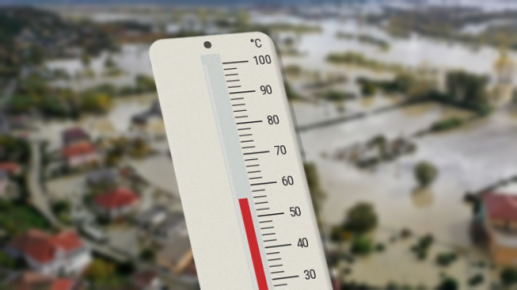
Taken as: 56,°C
